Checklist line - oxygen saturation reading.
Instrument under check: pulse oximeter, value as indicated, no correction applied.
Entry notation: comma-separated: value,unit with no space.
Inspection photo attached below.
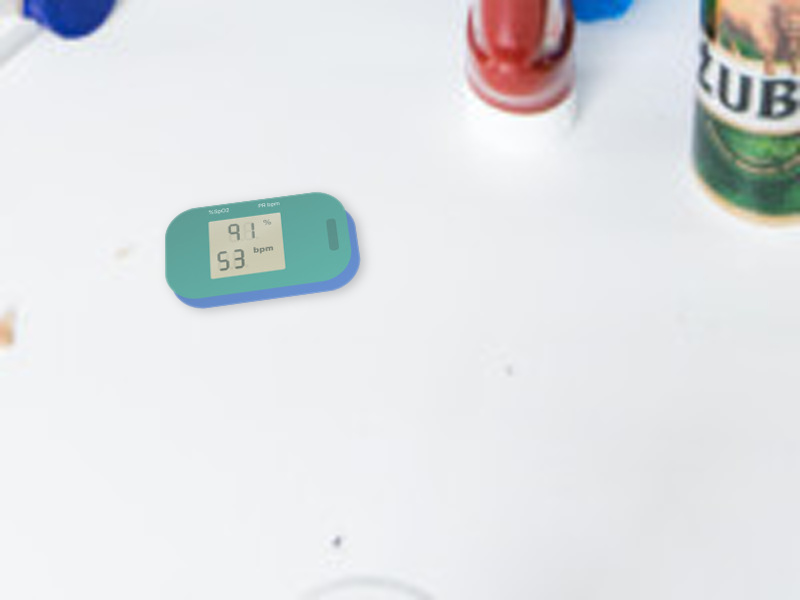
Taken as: 91,%
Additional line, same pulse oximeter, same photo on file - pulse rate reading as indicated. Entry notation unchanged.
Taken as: 53,bpm
